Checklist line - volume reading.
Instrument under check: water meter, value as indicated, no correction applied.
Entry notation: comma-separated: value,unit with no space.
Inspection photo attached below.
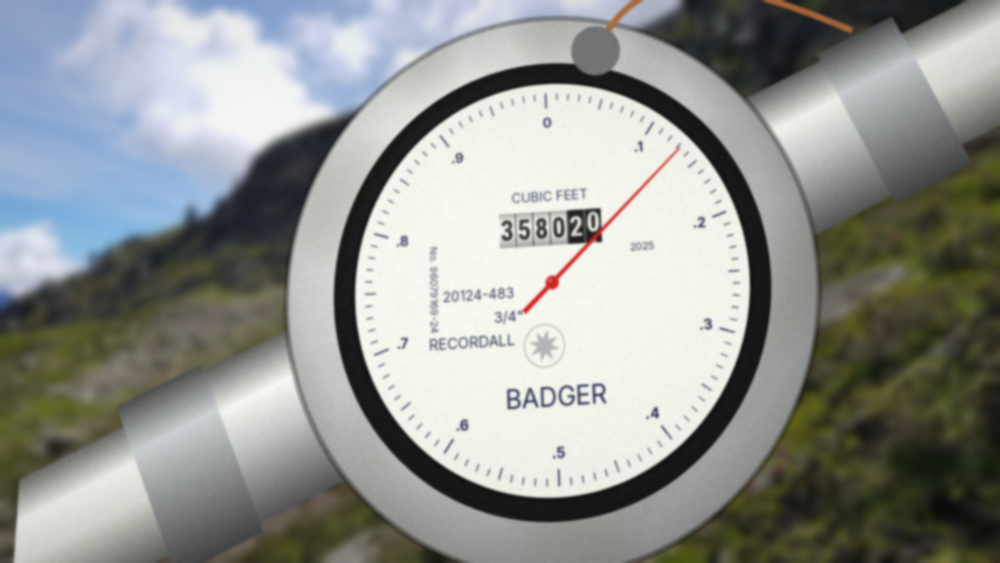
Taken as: 358020.13,ft³
